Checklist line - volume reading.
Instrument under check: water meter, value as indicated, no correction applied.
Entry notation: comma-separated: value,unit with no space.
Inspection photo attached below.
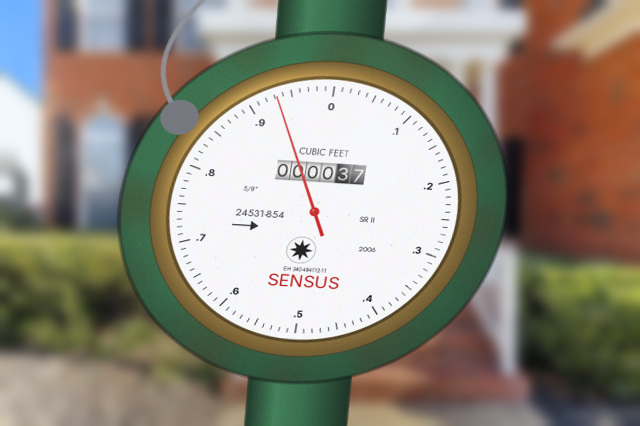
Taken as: 36.93,ft³
